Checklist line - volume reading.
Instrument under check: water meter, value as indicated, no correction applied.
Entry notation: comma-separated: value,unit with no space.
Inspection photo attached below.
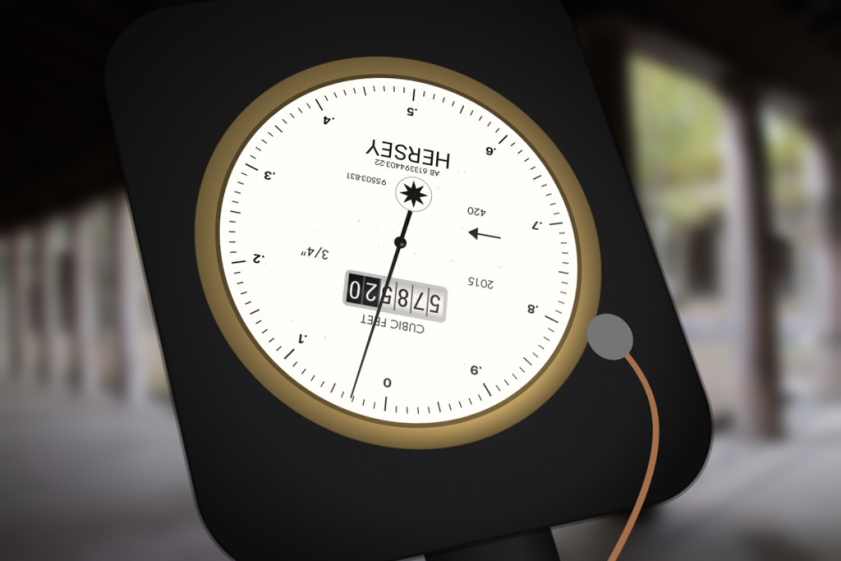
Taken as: 578520.03,ft³
